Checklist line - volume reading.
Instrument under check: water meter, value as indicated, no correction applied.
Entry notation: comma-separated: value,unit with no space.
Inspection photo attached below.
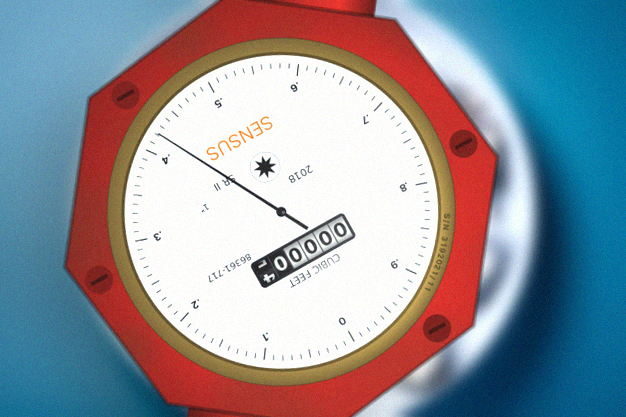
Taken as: 4.42,ft³
